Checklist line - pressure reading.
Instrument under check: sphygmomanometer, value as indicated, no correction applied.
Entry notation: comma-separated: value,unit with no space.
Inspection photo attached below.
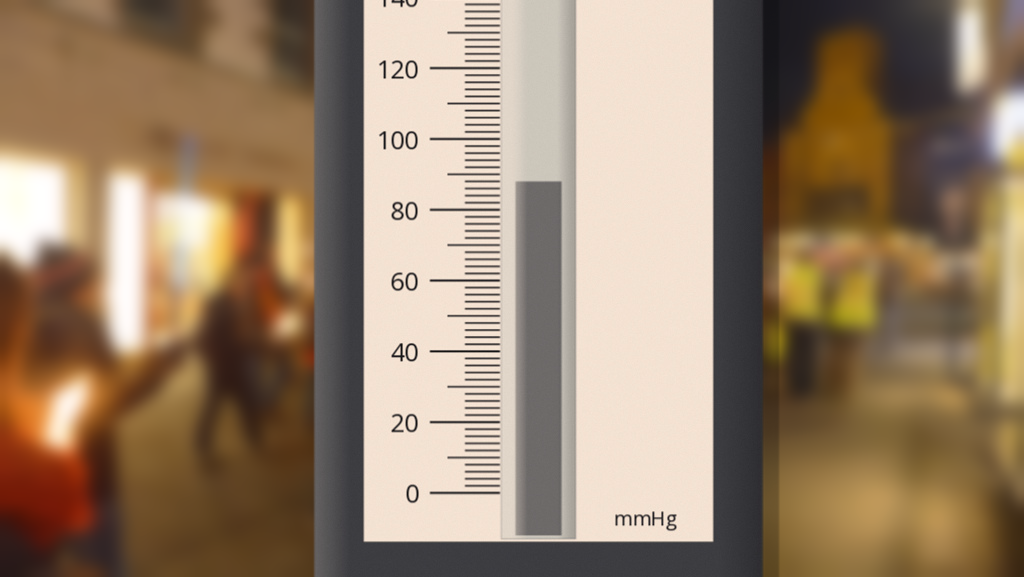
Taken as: 88,mmHg
